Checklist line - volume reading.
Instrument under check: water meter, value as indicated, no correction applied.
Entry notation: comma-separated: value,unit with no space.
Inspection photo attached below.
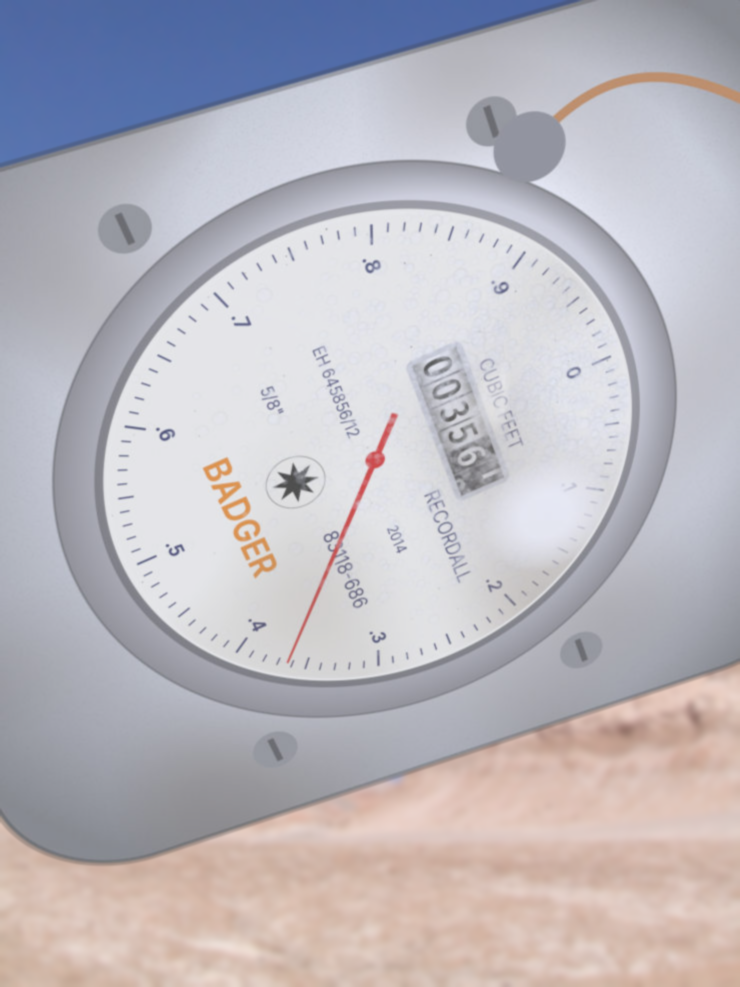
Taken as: 3561.36,ft³
